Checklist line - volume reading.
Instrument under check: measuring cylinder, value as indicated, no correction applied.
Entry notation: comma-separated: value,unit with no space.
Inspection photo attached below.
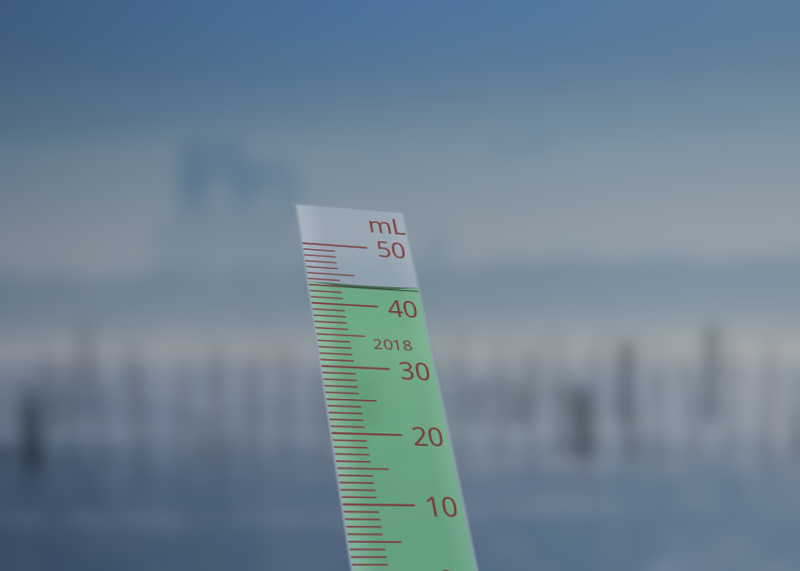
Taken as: 43,mL
